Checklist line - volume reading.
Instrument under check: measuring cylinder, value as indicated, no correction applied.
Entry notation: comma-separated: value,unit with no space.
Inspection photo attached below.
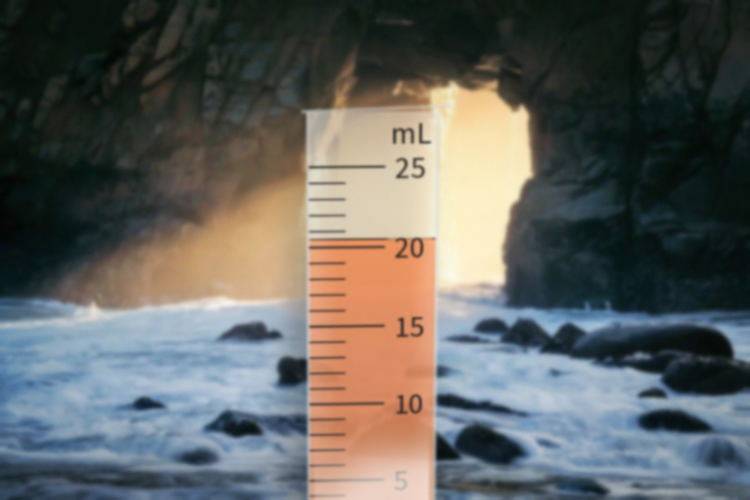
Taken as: 20.5,mL
